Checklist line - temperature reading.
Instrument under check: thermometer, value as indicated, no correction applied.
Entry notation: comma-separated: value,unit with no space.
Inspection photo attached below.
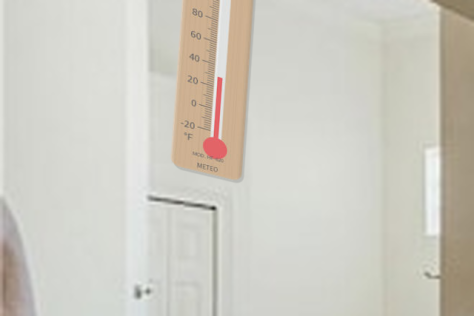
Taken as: 30,°F
